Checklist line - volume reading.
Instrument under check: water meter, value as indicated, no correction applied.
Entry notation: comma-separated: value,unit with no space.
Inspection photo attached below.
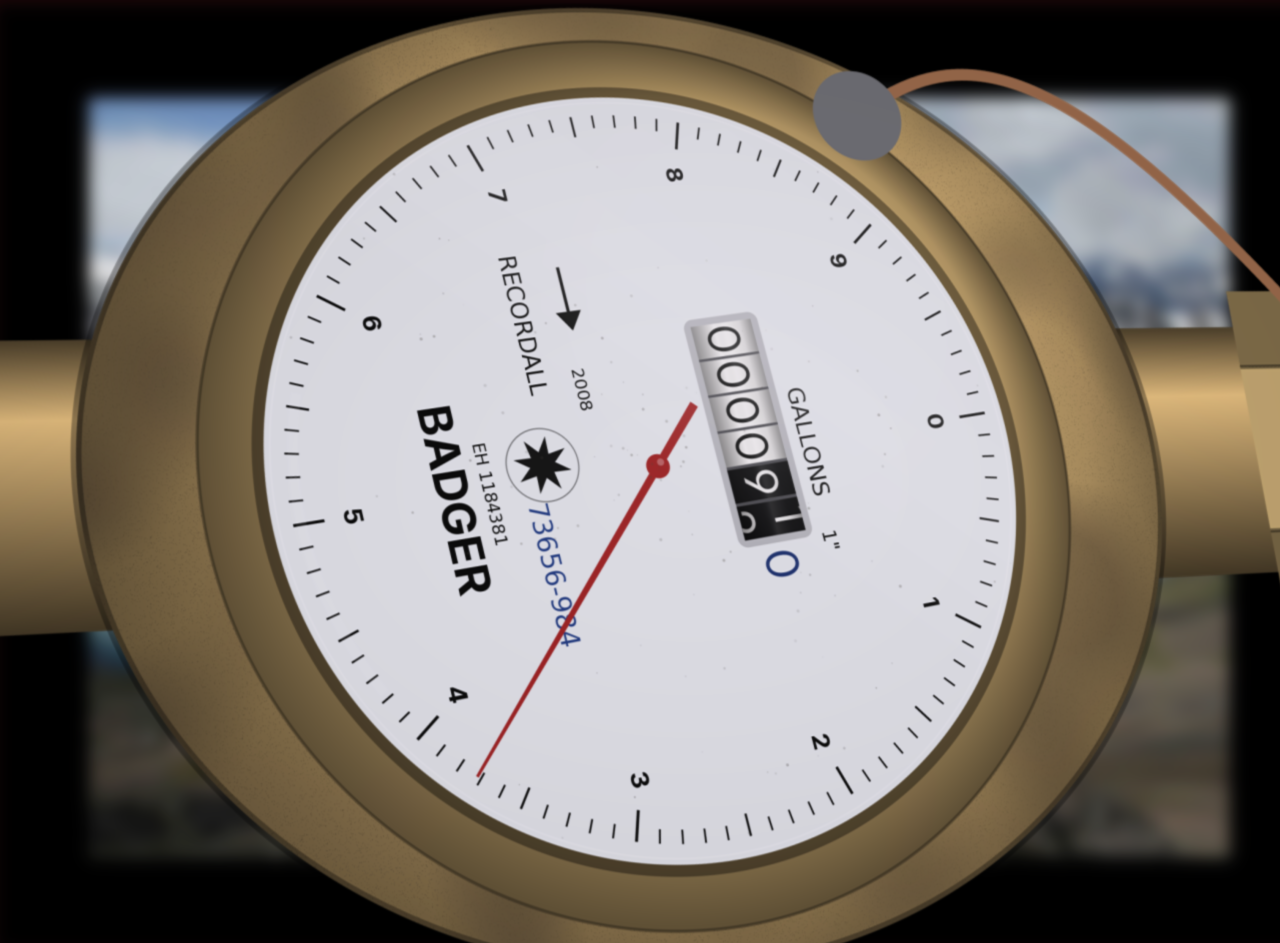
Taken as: 913.7,gal
